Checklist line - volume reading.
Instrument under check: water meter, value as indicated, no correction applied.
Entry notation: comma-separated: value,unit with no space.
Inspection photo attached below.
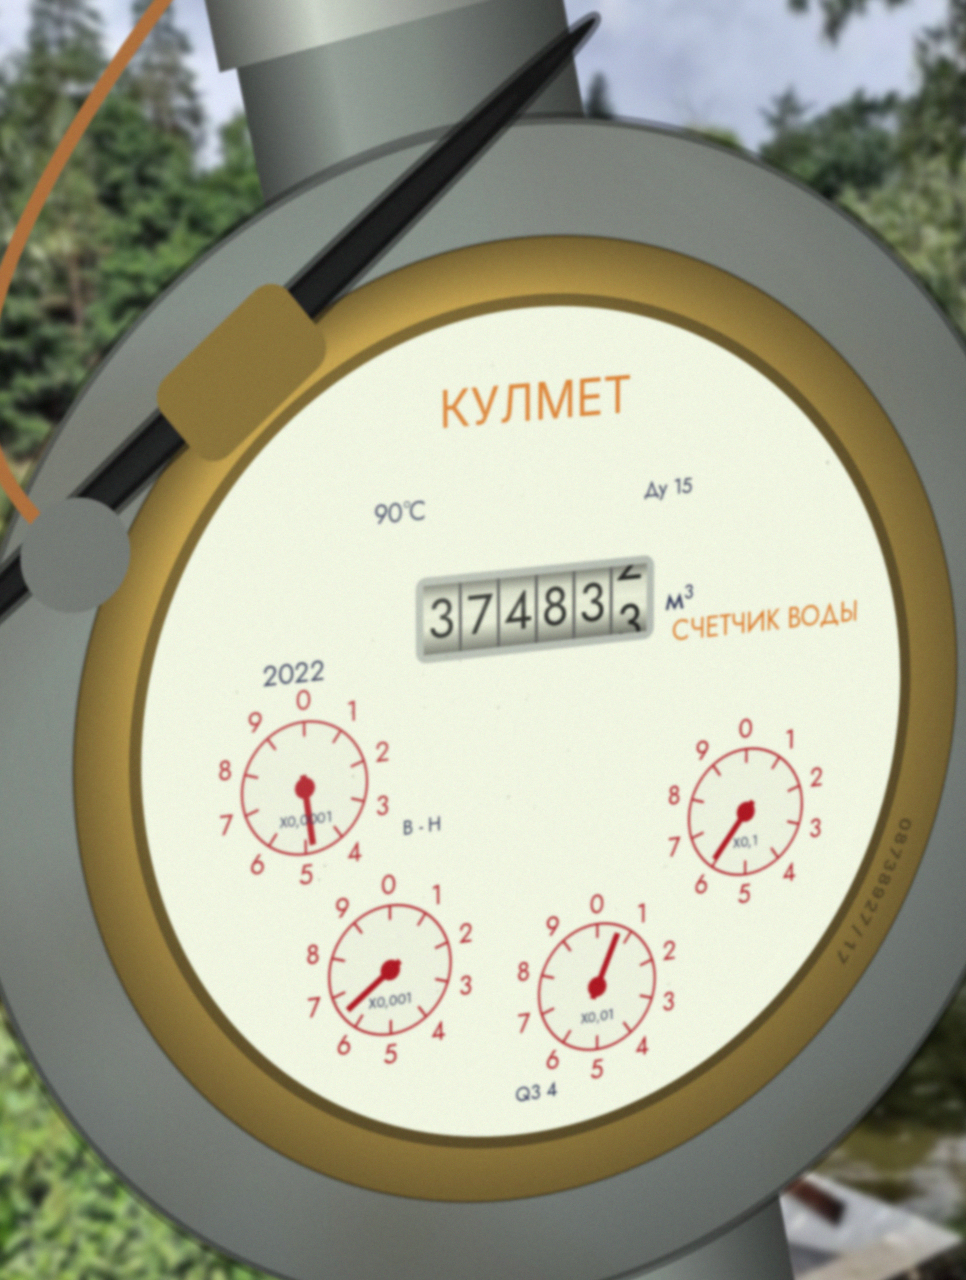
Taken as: 374832.6064,m³
